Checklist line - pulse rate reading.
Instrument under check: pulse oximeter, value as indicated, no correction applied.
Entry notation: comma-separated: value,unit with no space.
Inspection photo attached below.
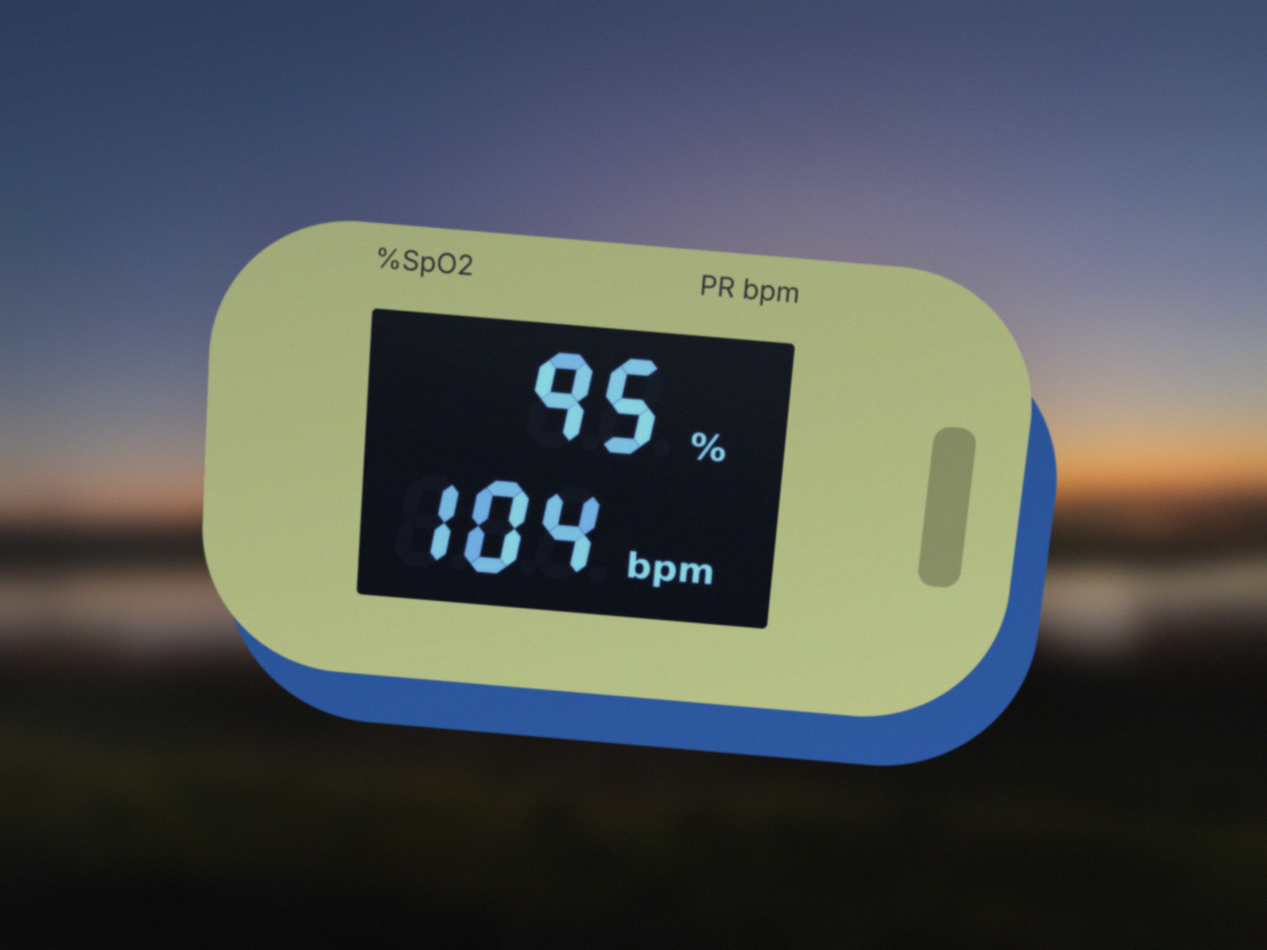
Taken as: 104,bpm
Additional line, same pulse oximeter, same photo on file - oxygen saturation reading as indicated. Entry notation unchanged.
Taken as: 95,%
